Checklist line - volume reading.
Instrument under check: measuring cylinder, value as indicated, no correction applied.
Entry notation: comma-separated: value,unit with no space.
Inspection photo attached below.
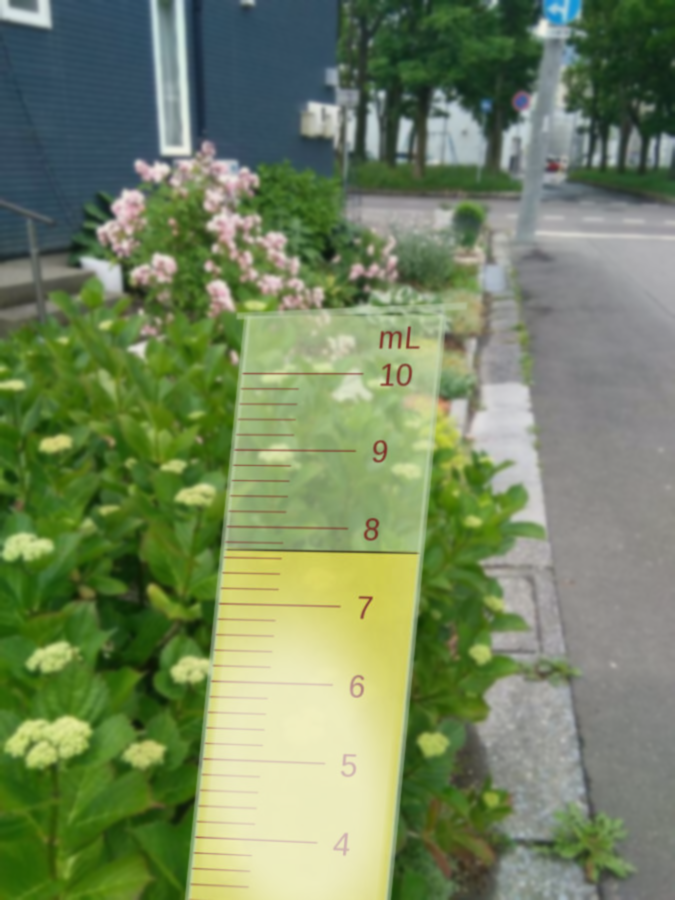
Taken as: 7.7,mL
